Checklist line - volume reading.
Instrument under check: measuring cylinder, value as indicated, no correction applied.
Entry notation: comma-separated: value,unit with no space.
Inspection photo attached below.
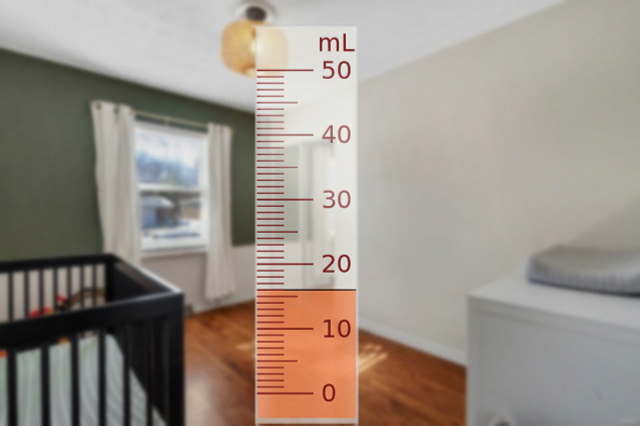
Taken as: 16,mL
